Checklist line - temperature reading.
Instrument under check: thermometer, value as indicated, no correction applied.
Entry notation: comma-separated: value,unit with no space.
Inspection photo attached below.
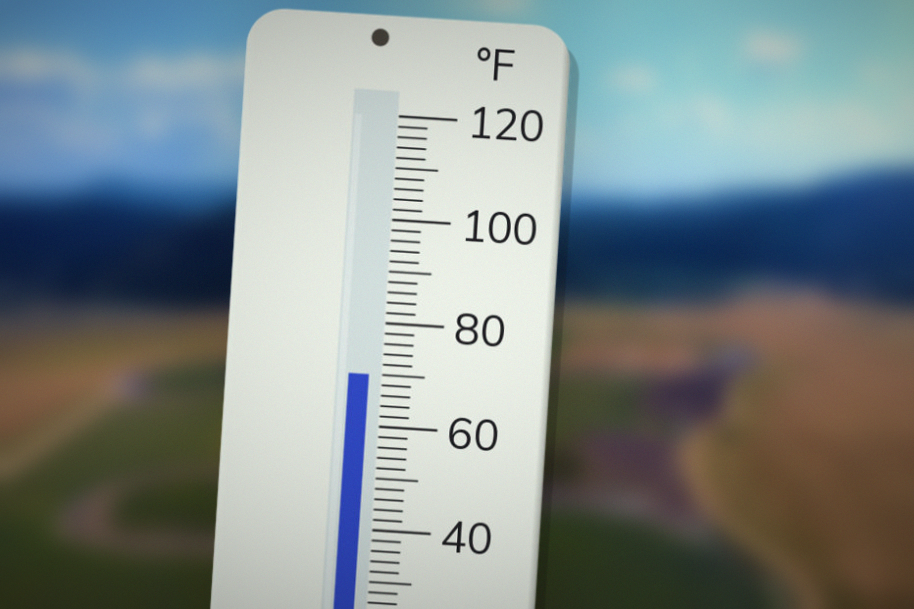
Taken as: 70,°F
